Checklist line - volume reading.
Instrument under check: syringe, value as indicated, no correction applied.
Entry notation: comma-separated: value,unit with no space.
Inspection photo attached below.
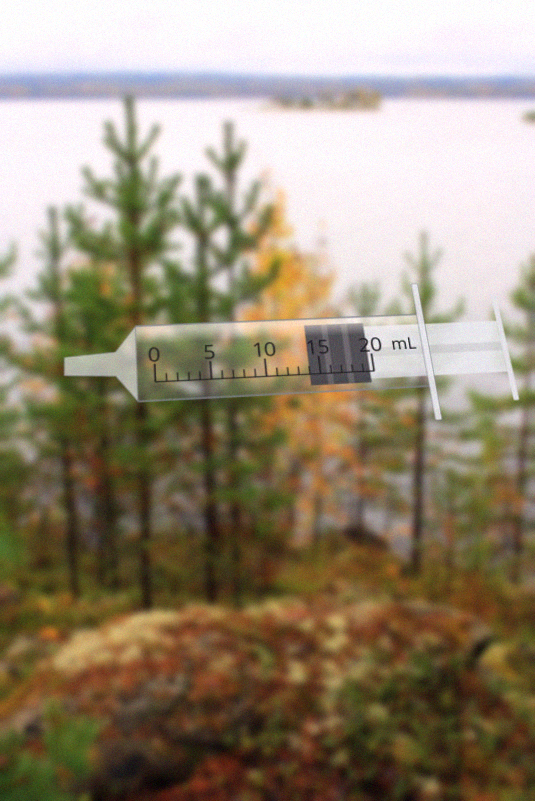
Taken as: 14,mL
